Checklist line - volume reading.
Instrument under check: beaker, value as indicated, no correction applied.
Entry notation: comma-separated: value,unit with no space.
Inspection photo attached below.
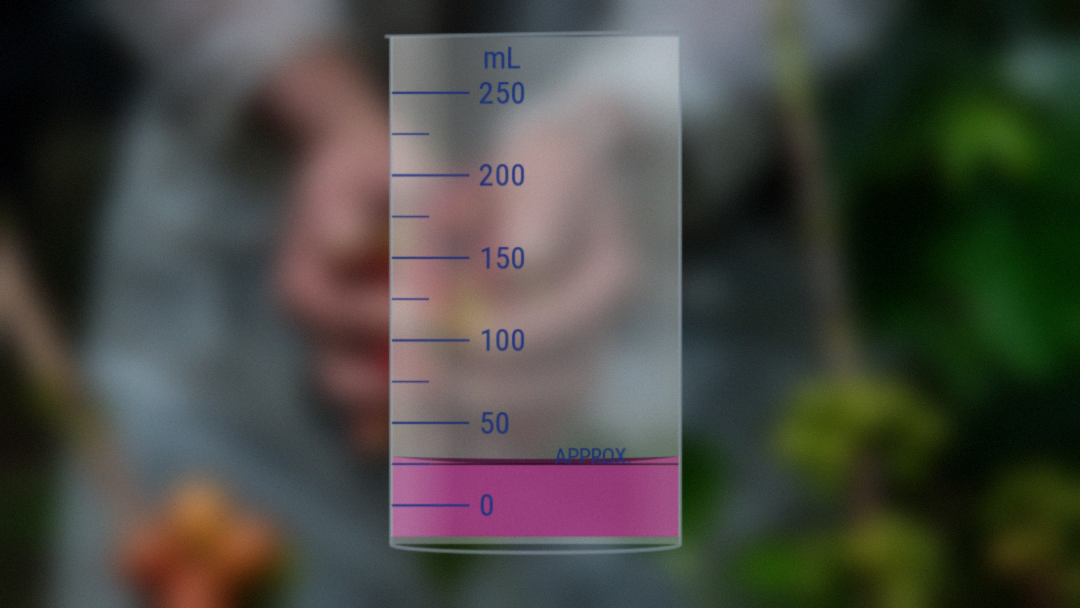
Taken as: 25,mL
